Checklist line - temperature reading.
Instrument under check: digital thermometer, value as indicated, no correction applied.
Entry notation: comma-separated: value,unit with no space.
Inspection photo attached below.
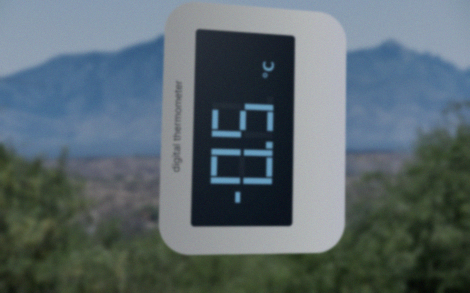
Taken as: -0.5,°C
